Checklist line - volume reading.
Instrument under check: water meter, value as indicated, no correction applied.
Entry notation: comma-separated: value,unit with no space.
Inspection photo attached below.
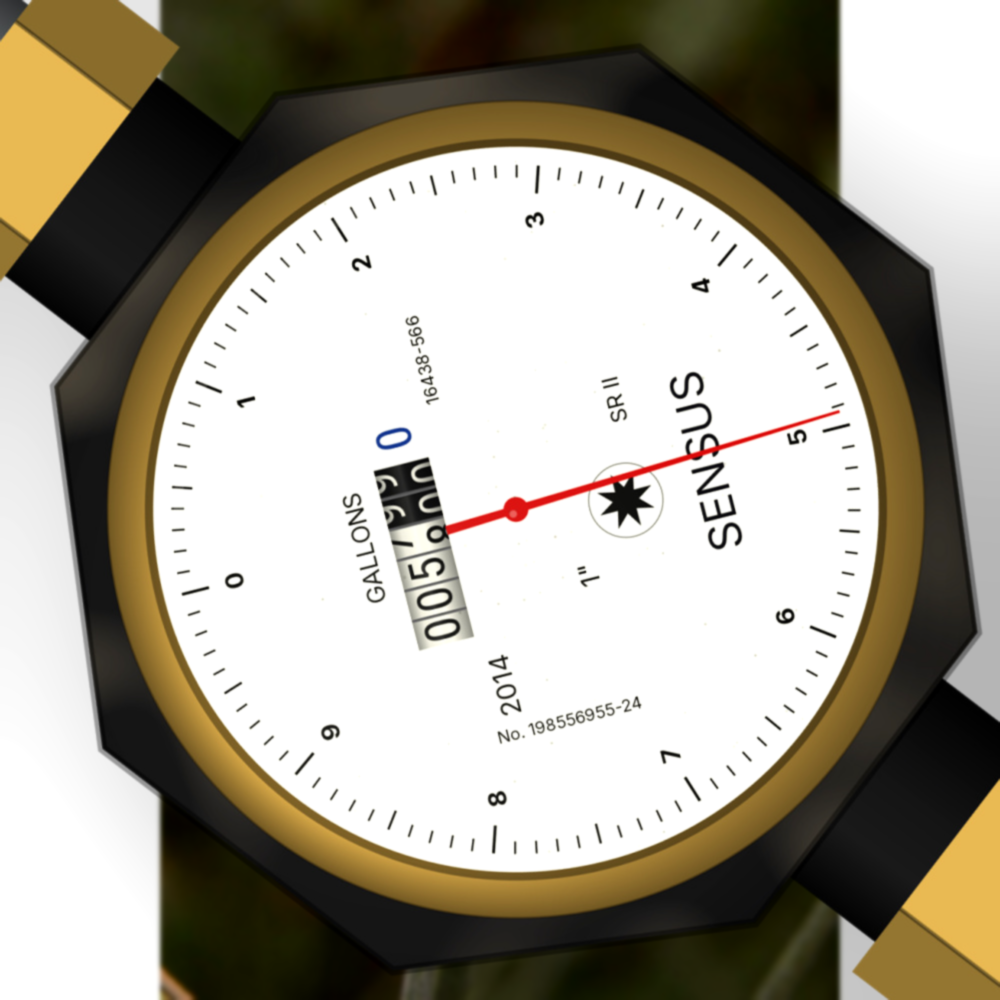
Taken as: 57994.9,gal
